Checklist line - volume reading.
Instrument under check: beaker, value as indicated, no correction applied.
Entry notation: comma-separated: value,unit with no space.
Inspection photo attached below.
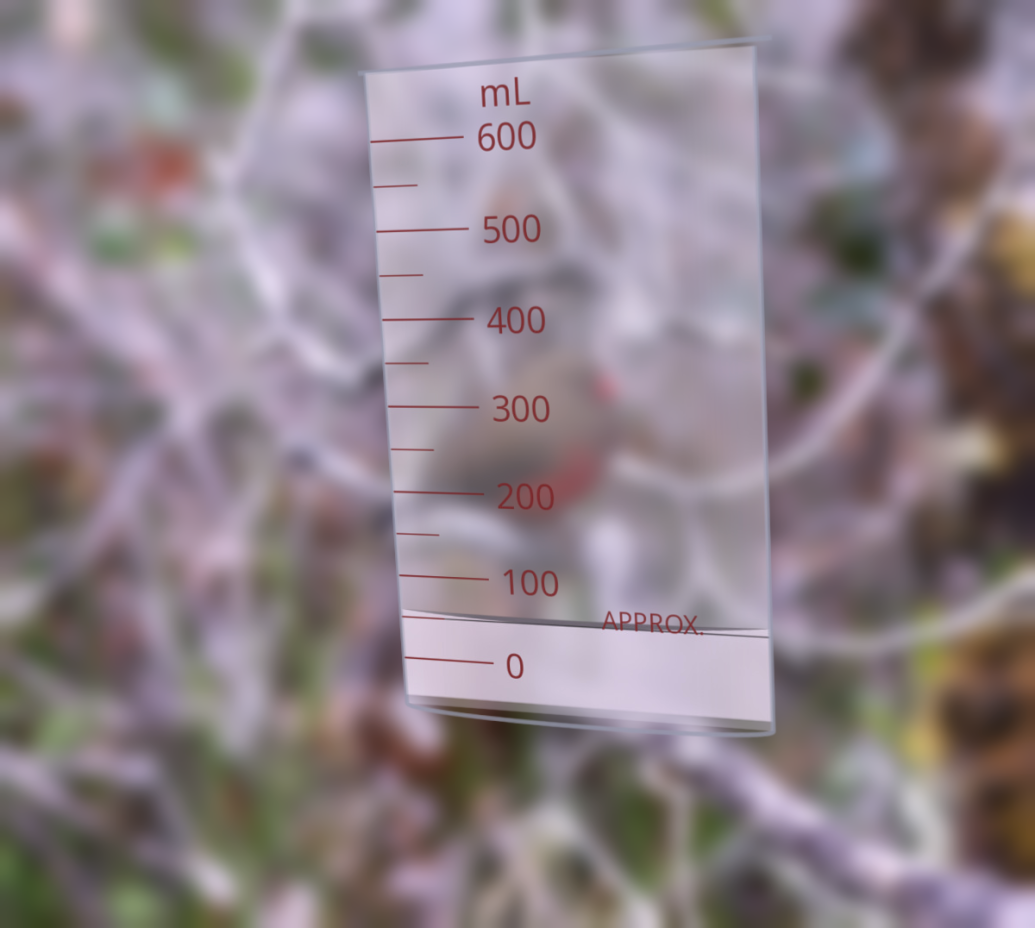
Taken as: 50,mL
